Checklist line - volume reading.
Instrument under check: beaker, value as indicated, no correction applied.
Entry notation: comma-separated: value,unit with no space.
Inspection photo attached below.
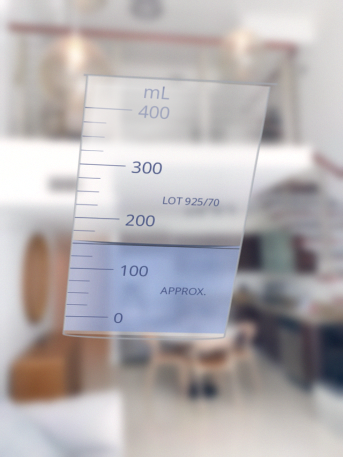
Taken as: 150,mL
